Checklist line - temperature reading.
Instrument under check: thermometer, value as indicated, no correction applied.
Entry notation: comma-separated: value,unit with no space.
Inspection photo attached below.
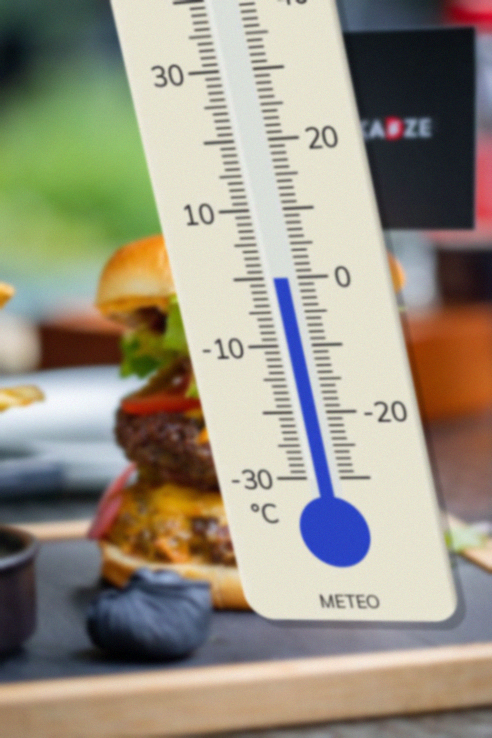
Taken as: 0,°C
